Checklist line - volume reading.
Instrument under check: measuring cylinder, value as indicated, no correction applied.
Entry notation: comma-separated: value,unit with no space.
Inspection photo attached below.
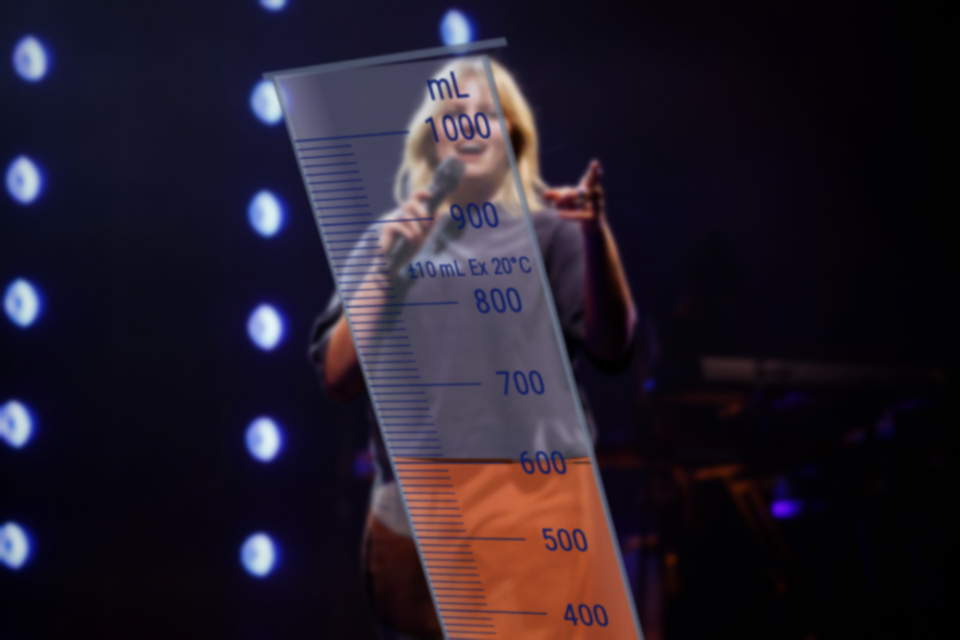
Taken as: 600,mL
